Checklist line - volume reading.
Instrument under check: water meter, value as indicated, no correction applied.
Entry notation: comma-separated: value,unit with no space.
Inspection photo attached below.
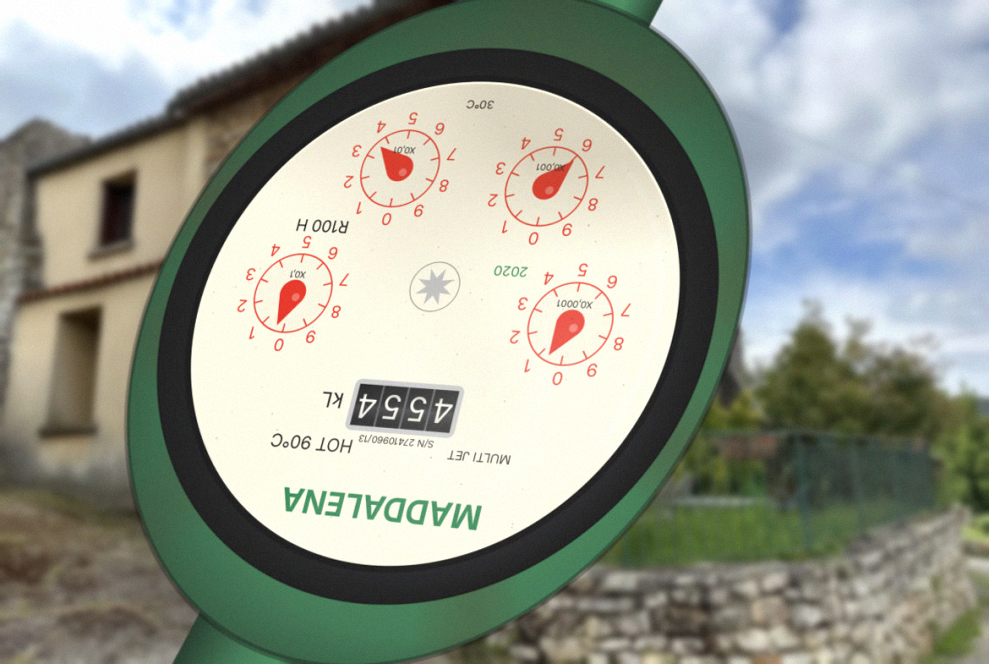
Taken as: 4554.0360,kL
